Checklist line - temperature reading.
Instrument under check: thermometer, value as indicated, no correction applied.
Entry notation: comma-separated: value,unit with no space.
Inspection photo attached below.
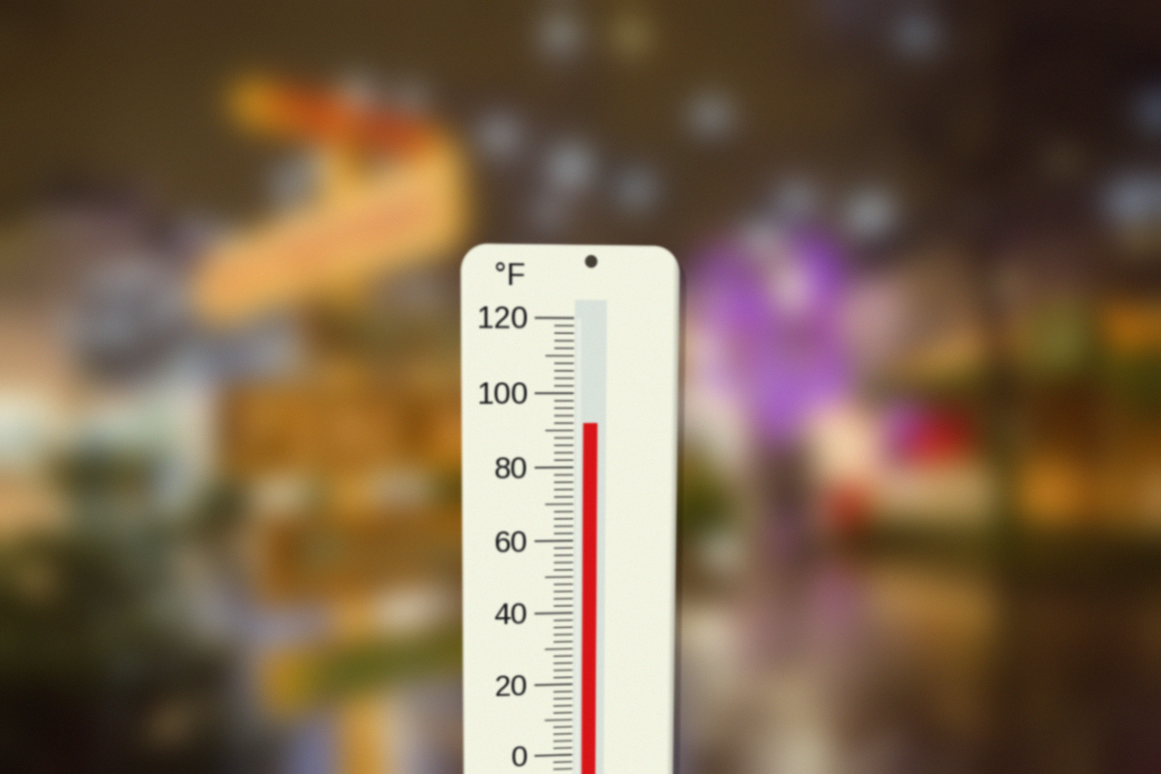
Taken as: 92,°F
